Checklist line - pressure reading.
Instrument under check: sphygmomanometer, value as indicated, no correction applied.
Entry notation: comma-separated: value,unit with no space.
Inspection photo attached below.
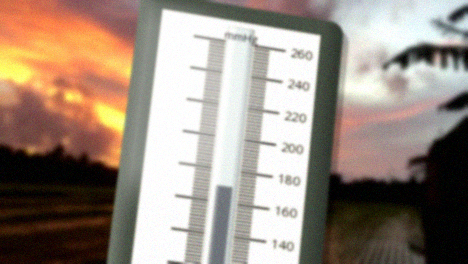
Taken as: 170,mmHg
